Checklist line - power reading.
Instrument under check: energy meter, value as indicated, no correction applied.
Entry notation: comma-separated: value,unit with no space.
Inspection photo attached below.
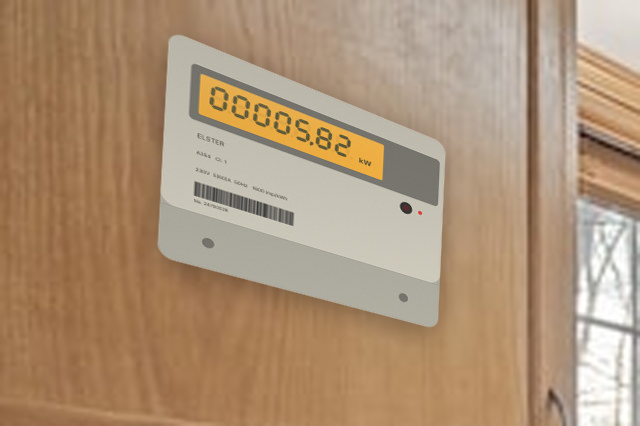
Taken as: 5.82,kW
